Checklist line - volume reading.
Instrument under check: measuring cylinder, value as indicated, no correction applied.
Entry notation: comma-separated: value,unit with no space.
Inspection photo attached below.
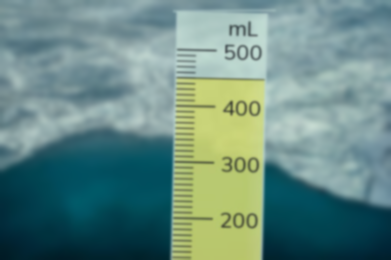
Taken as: 450,mL
